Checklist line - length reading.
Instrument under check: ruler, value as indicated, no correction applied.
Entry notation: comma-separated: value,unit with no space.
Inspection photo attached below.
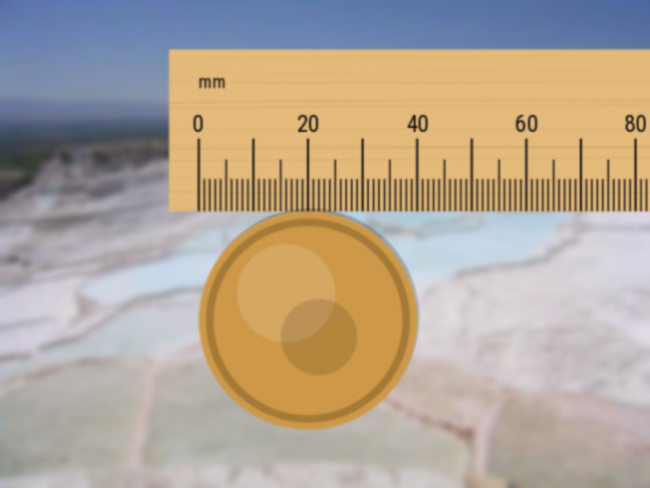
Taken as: 40,mm
